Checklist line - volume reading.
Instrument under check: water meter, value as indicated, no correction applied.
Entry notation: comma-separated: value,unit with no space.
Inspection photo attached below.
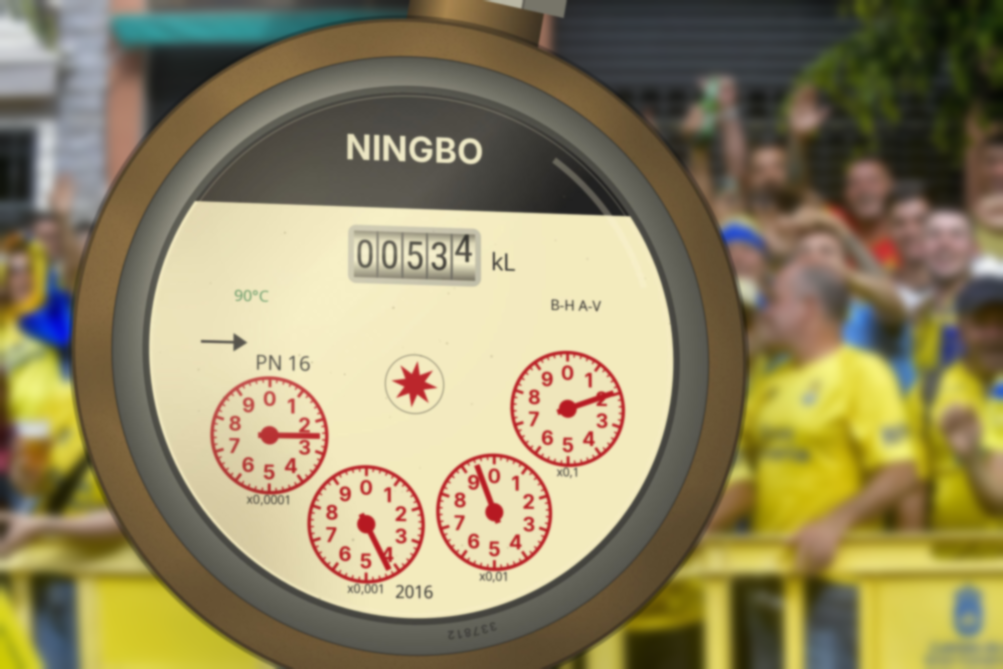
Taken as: 534.1942,kL
